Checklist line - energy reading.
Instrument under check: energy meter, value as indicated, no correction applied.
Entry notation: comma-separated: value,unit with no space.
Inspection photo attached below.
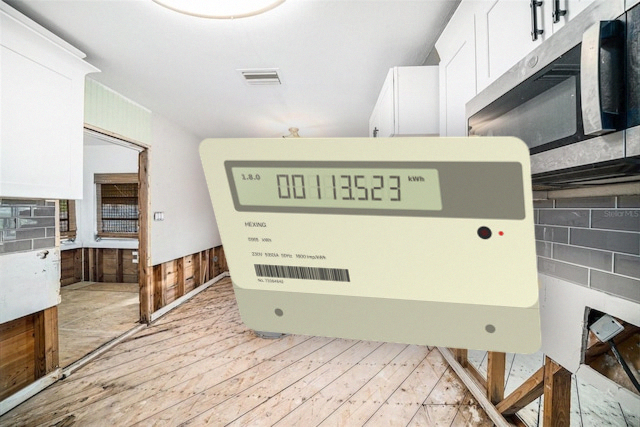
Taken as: 113.523,kWh
